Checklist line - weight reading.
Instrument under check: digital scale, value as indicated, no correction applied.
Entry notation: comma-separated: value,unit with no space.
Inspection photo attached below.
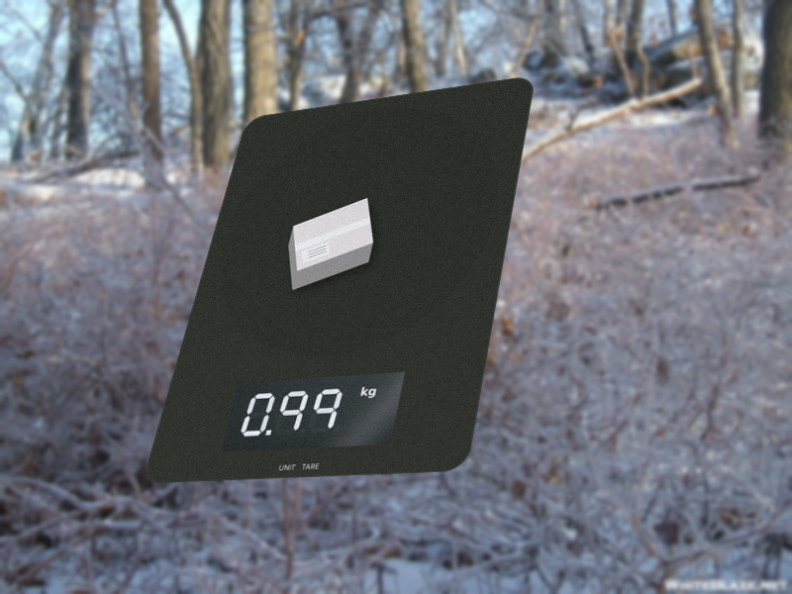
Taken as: 0.99,kg
